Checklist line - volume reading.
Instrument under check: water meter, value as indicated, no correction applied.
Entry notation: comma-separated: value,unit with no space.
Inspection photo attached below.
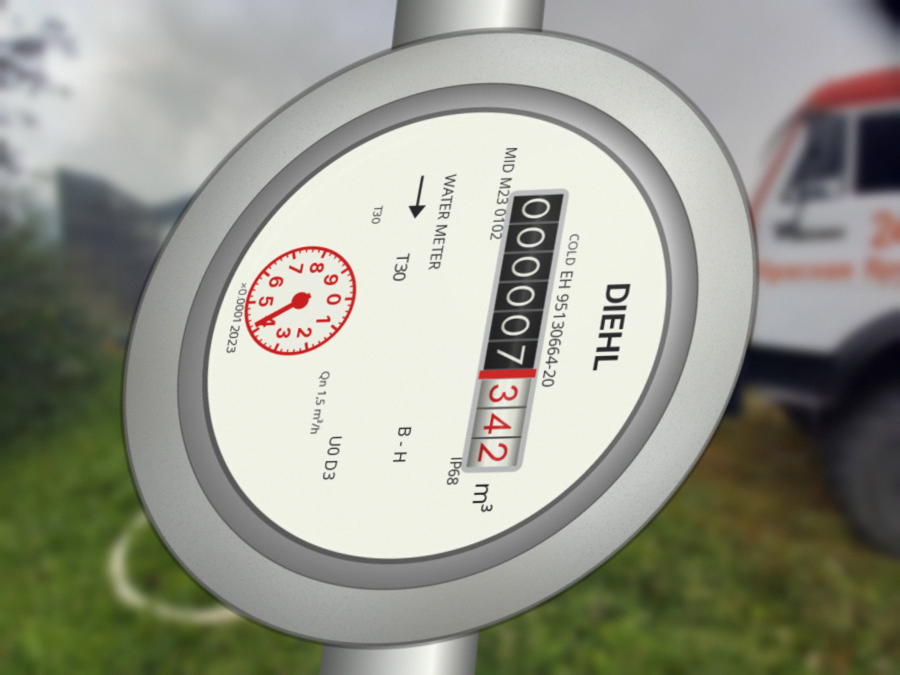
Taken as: 7.3424,m³
